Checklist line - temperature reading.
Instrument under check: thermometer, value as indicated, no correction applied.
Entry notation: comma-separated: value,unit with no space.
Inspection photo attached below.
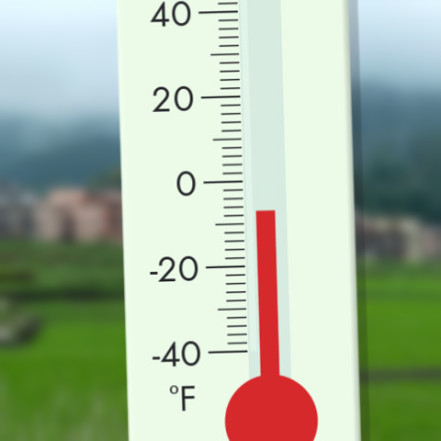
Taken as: -7,°F
